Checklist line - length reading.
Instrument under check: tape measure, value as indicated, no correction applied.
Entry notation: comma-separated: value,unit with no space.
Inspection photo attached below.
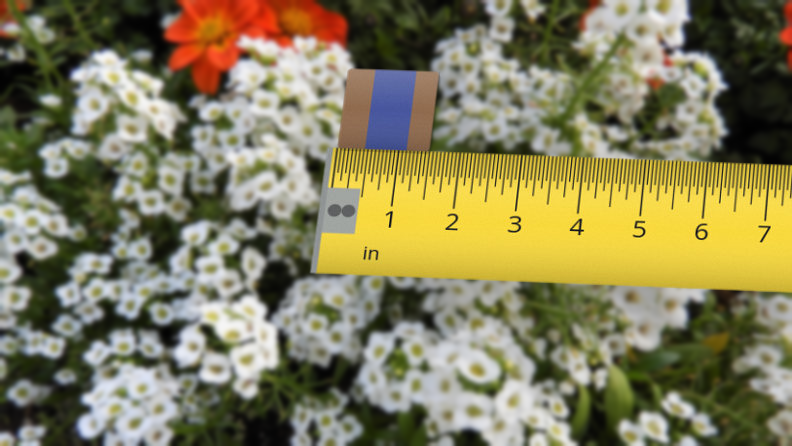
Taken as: 1.5,in
